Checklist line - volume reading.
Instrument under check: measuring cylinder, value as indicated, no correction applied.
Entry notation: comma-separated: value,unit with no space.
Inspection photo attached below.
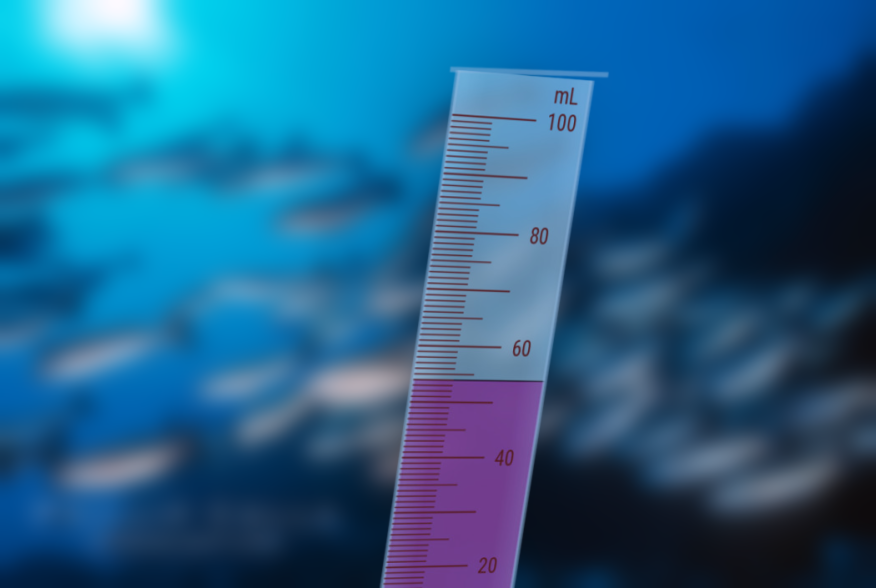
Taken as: 54,mL
